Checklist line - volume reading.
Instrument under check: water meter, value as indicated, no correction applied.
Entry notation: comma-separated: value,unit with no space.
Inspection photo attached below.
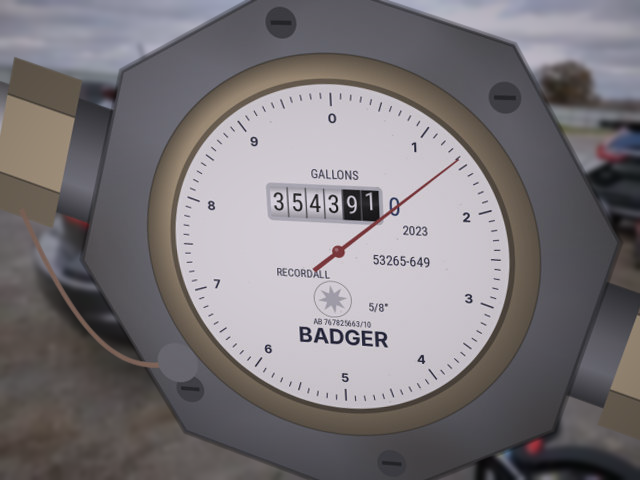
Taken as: 3543911.4,gal
